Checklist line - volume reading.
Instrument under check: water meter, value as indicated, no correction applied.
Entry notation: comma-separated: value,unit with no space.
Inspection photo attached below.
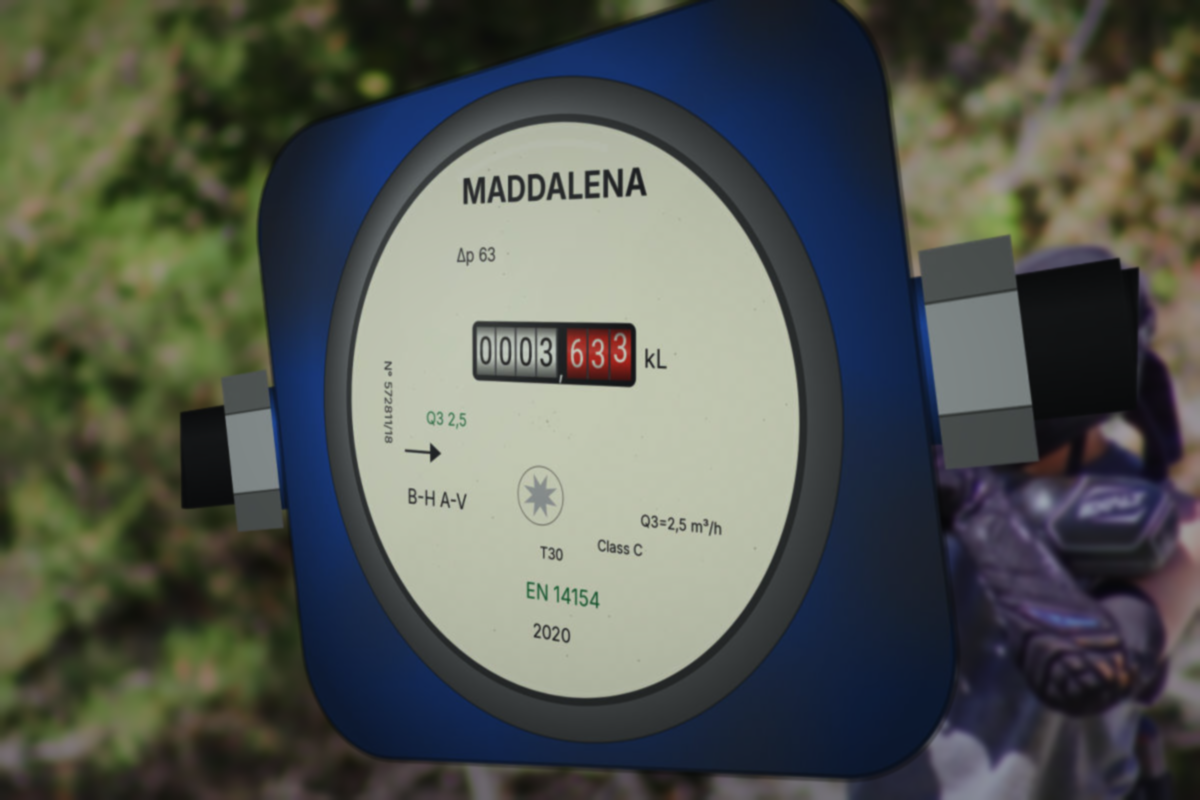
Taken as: 3.633,kL
